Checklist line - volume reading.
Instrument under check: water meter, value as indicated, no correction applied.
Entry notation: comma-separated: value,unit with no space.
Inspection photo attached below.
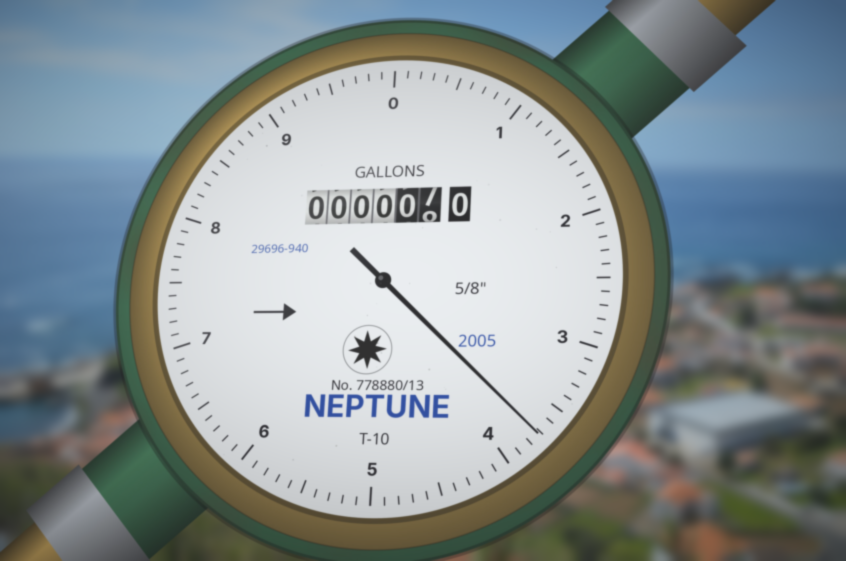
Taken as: 73.7,gal
